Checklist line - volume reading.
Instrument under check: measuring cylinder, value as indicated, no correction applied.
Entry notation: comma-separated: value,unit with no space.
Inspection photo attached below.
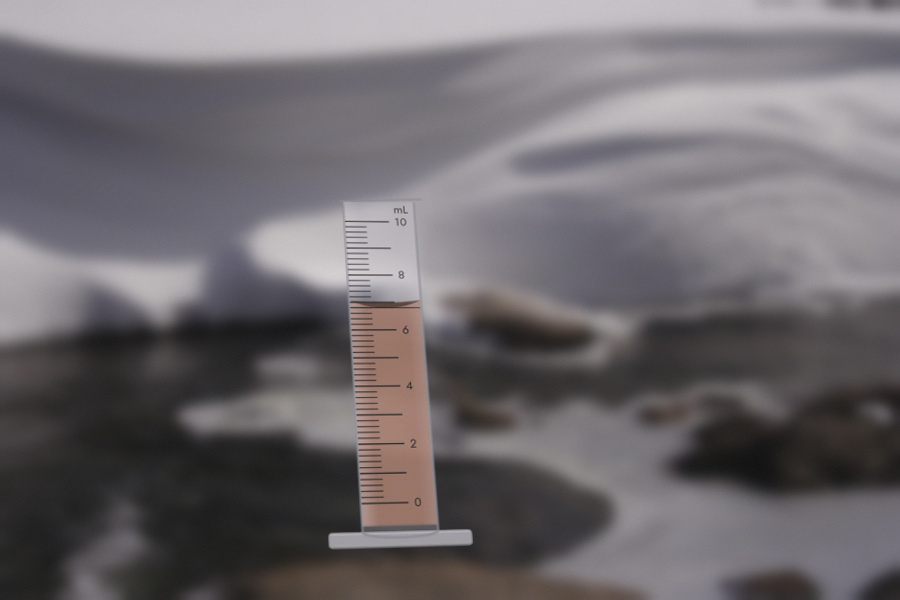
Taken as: 6.8,mL
